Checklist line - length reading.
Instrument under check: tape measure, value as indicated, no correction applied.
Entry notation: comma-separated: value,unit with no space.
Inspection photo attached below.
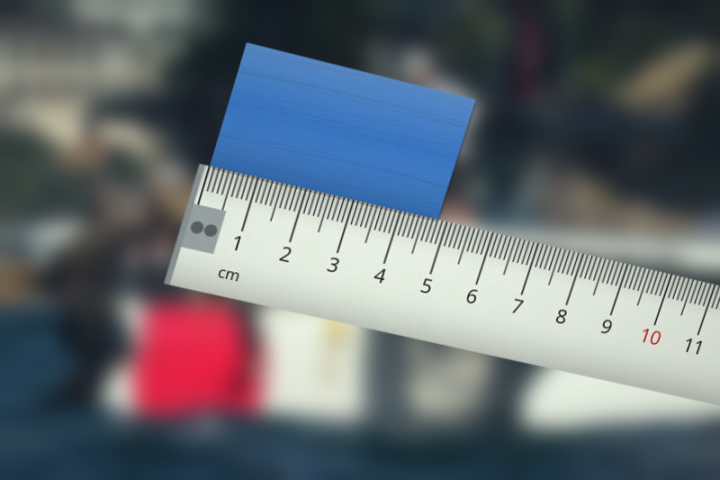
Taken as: 4.8,cm
